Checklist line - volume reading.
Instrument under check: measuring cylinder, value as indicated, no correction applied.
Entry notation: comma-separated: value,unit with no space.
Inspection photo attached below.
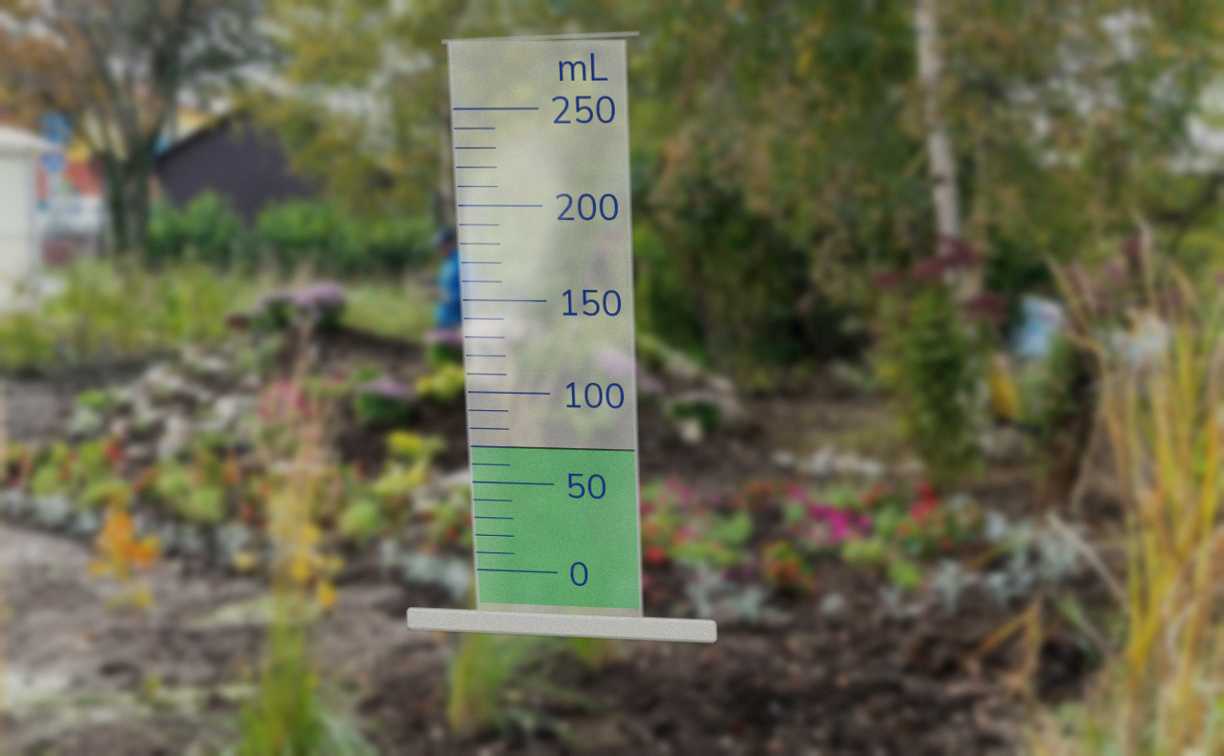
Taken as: 70,mL
